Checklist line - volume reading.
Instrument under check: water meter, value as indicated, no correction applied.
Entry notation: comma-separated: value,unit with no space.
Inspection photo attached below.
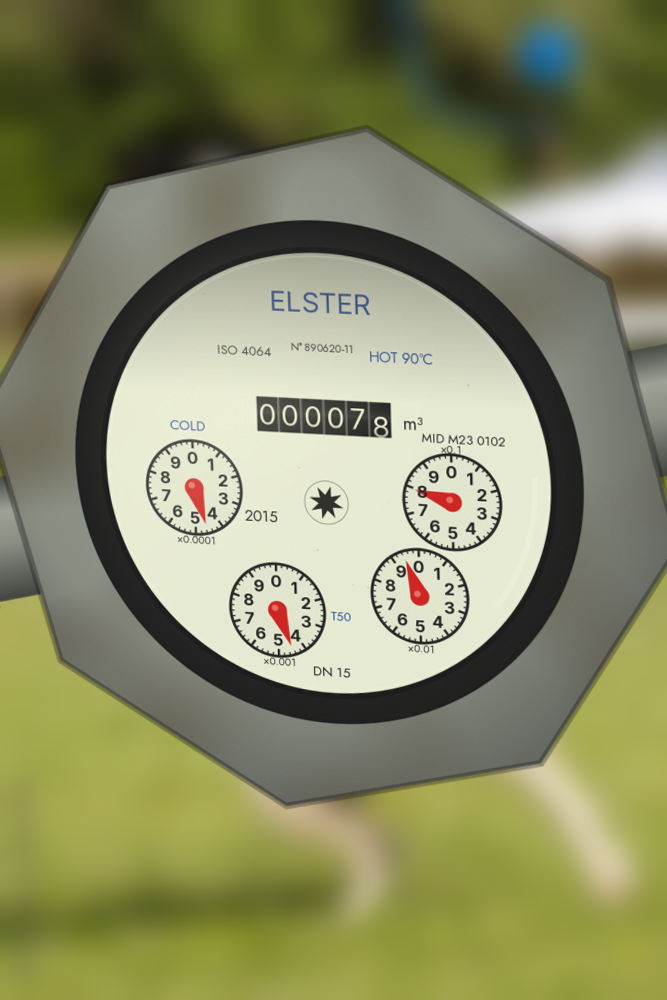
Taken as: 77.7944,m³
